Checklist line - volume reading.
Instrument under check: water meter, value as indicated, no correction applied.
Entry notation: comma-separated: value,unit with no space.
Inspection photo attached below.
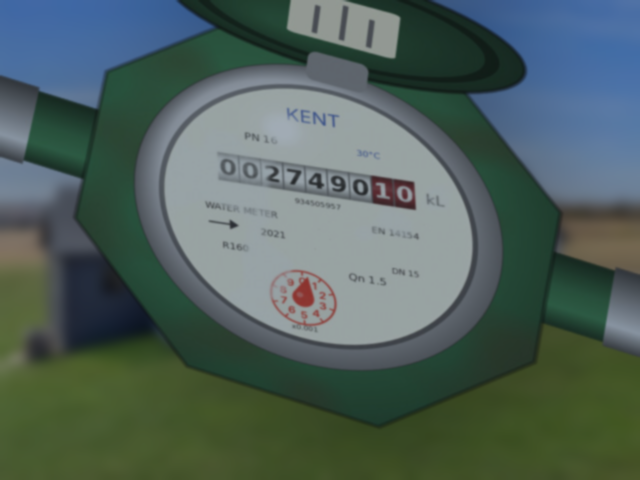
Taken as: 27490.100,kL
